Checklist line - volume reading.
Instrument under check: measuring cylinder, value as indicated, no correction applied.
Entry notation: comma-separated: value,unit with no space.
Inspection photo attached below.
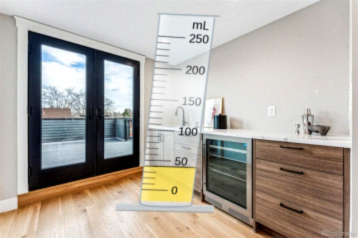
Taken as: 40,mL
